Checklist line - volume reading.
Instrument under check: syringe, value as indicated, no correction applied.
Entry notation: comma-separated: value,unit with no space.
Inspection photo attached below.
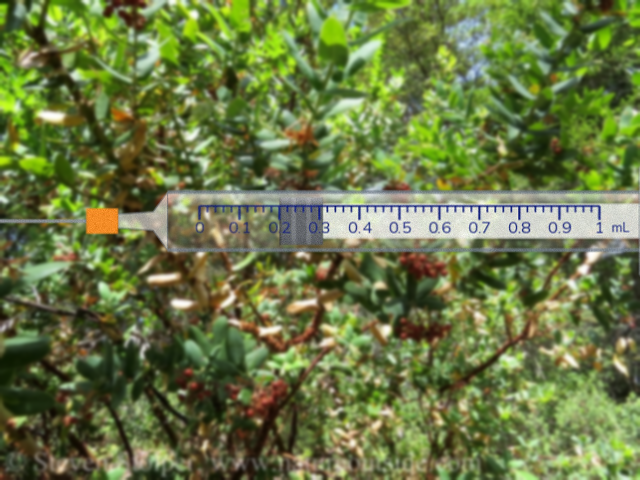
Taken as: 0.2,mL
